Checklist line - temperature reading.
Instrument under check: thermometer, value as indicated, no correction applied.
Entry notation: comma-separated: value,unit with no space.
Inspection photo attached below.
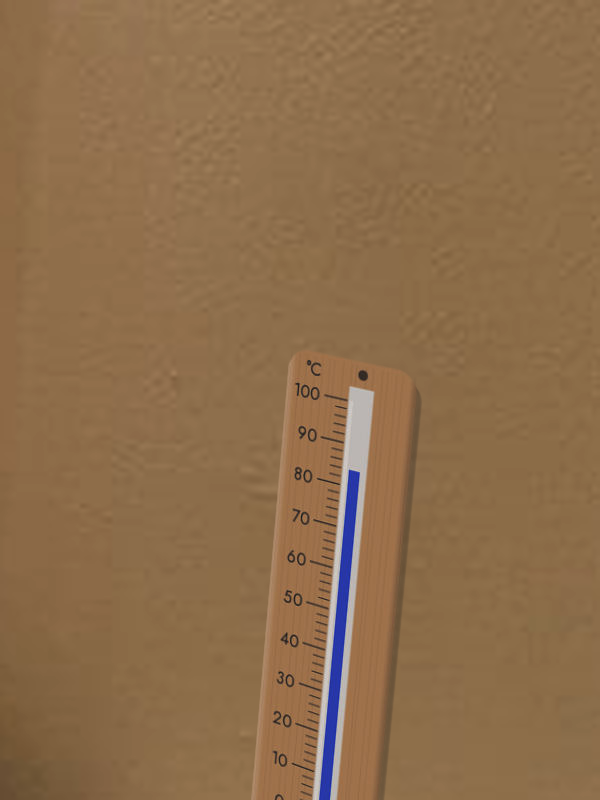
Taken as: 84,°C
